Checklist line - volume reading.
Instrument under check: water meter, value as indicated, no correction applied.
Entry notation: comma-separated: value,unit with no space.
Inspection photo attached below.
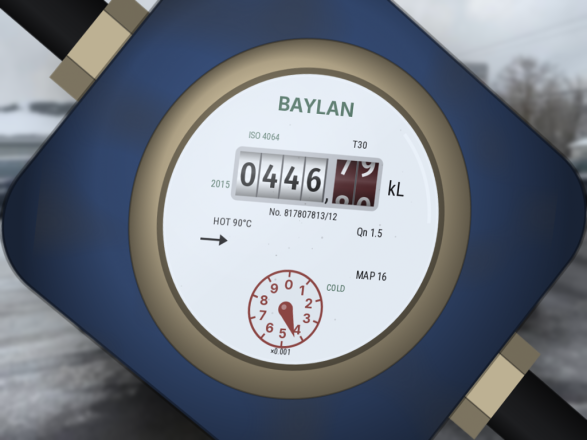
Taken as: 446.794,kL
